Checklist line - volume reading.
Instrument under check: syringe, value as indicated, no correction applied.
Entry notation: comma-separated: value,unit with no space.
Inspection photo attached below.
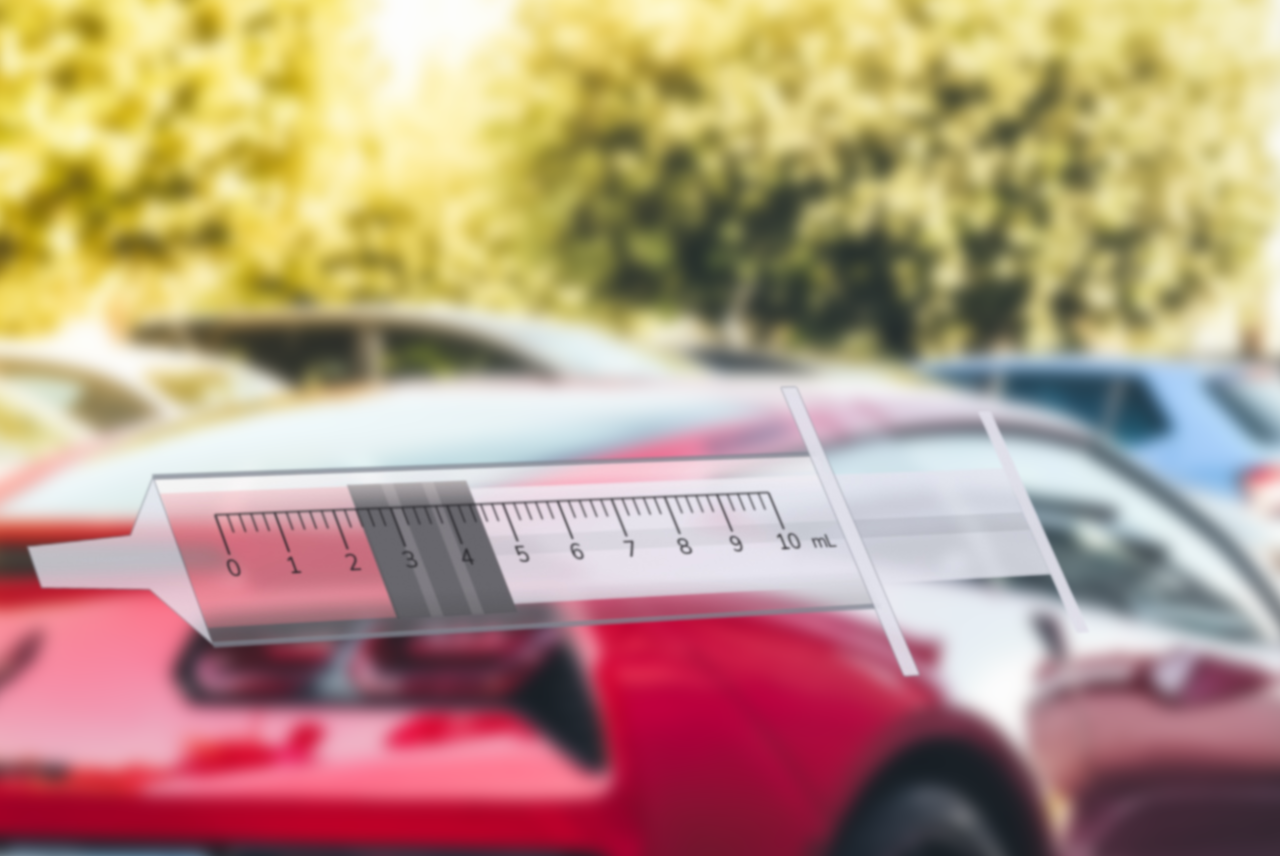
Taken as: 2.4,mL
